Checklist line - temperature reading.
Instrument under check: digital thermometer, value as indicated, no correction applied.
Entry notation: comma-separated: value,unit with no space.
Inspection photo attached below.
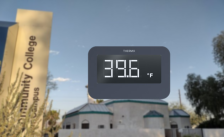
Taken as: 39.6,°F
